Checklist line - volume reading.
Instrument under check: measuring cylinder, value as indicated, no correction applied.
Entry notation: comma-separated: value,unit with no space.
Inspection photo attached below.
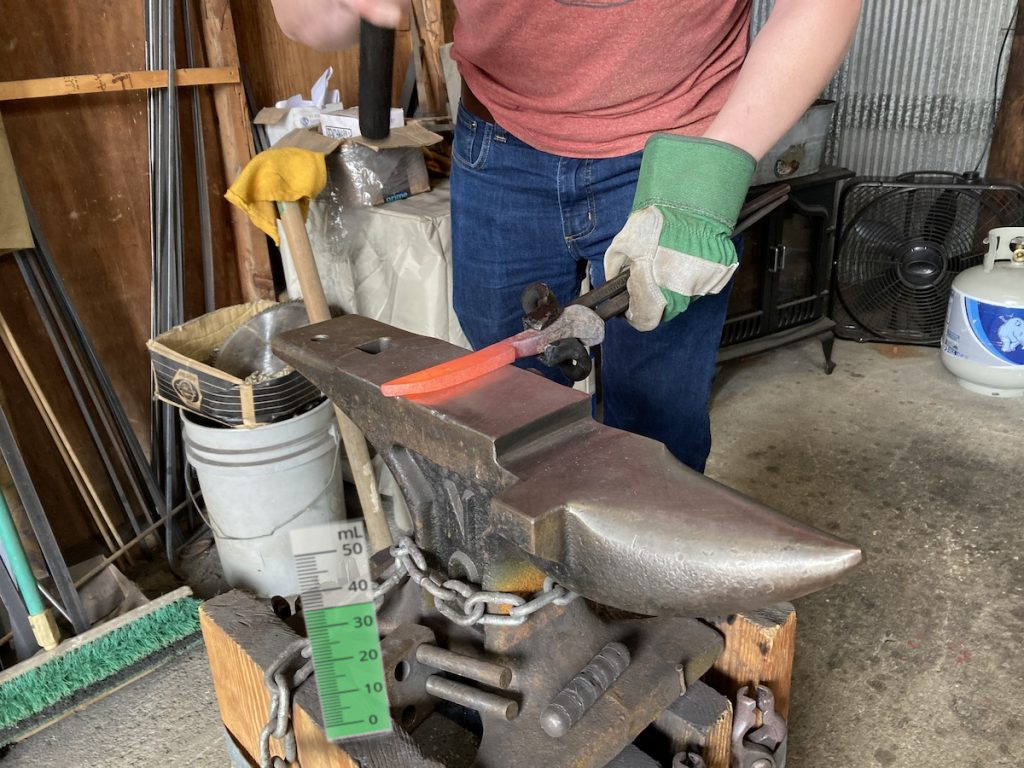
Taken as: 35,mL
